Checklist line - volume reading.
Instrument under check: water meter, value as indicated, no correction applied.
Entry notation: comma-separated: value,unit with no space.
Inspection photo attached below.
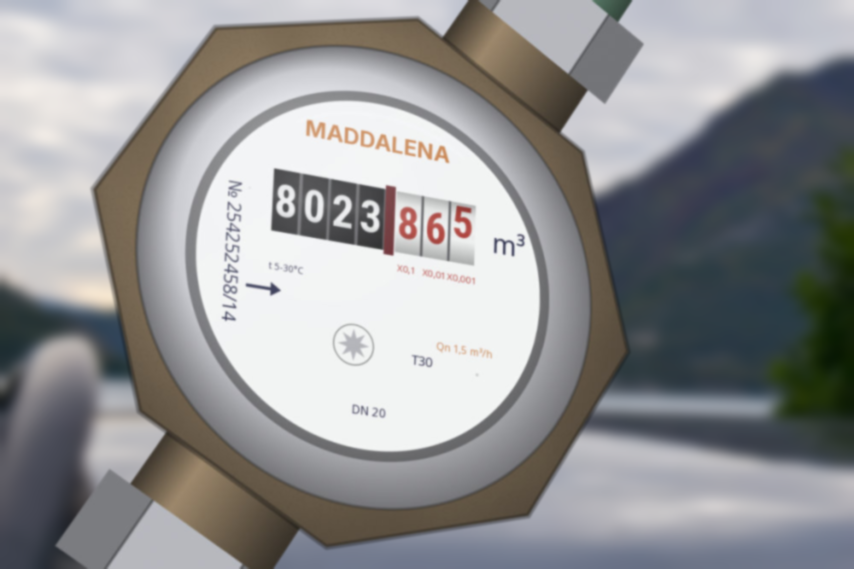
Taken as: 8023.865,m³
